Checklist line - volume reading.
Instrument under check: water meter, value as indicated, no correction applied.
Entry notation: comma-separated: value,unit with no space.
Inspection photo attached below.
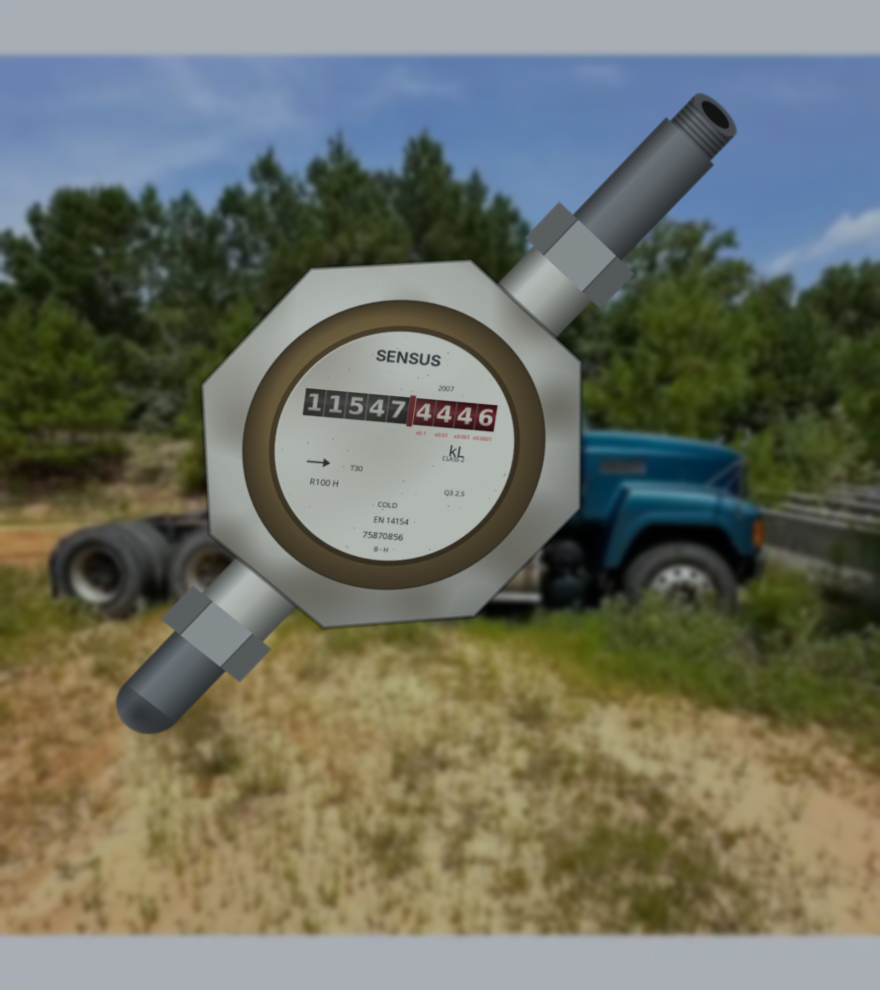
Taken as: 11547.4446,kL
